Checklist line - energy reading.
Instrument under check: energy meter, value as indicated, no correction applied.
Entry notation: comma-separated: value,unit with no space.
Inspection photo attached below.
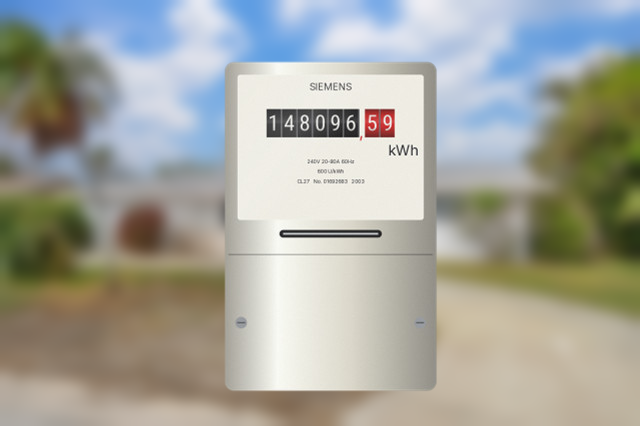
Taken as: 148096.59,kWh
